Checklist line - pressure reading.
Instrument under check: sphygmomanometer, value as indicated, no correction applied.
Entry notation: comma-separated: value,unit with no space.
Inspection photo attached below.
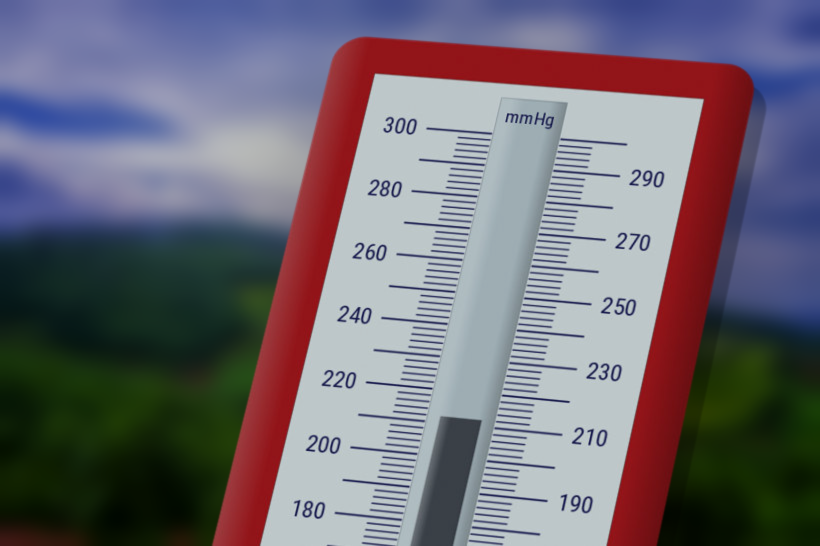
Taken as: 212,mmHg
